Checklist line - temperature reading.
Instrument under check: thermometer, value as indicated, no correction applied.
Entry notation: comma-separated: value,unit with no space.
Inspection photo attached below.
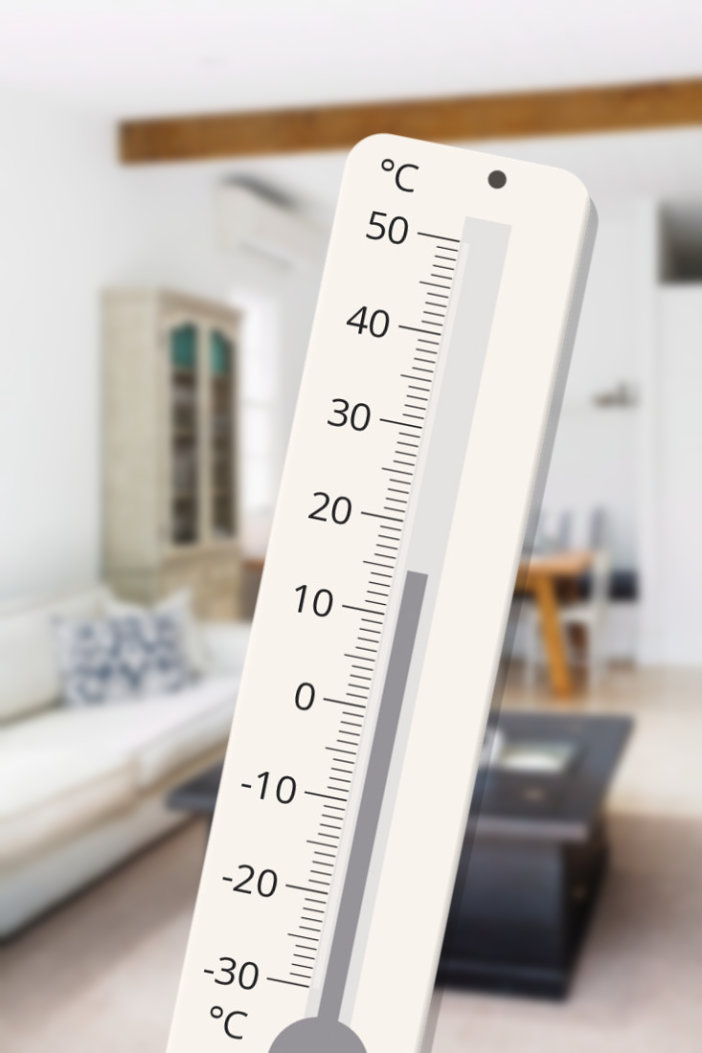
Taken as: 15,°C
